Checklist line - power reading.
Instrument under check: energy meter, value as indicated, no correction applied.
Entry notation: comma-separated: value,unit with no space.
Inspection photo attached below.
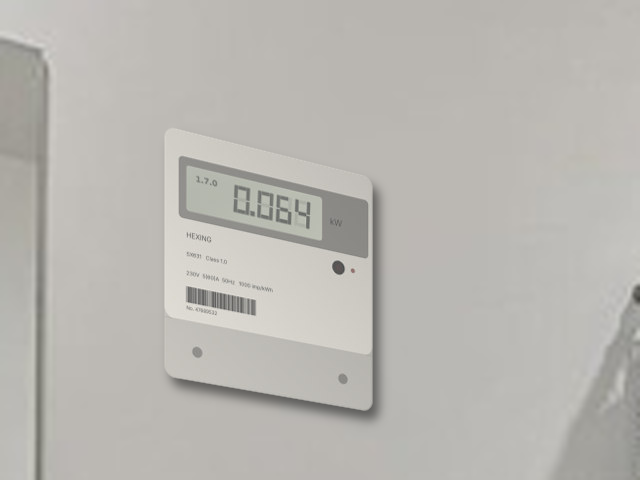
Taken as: 0.064,kW
